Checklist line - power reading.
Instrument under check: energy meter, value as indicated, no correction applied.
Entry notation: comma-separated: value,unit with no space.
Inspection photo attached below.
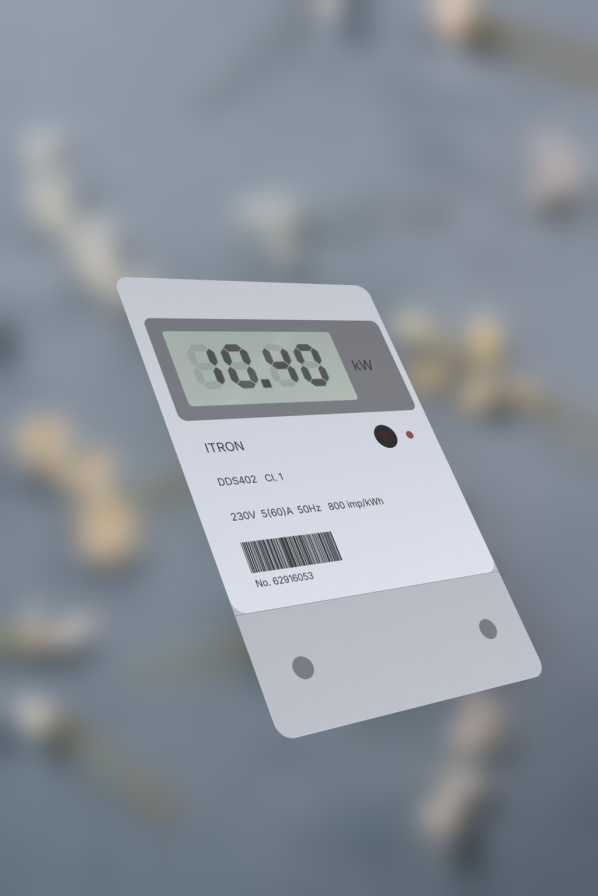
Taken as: 10.40,kW
